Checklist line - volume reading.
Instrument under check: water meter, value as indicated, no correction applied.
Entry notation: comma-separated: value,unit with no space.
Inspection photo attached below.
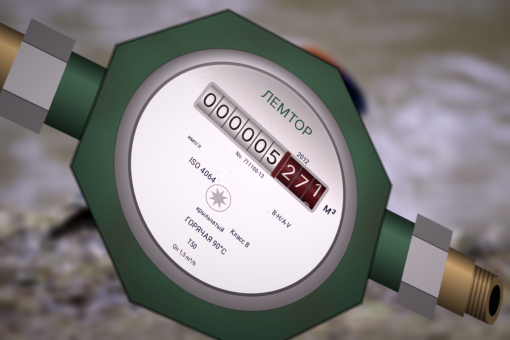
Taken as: 5.271,m³
